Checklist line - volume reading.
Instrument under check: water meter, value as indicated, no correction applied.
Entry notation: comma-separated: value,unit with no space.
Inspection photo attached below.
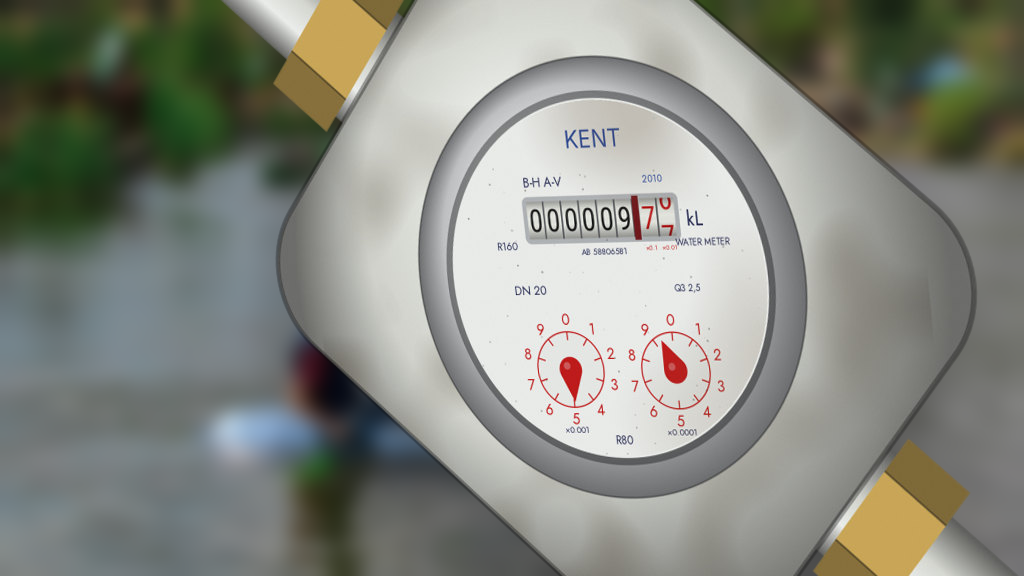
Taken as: 9.7649,kL
